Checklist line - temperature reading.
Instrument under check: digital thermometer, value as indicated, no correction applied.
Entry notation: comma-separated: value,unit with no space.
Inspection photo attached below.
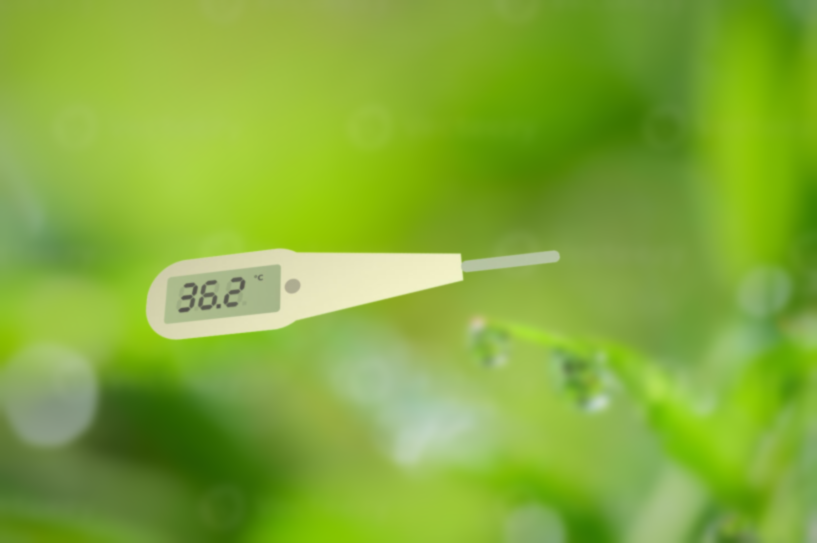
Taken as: 36.2,°C
